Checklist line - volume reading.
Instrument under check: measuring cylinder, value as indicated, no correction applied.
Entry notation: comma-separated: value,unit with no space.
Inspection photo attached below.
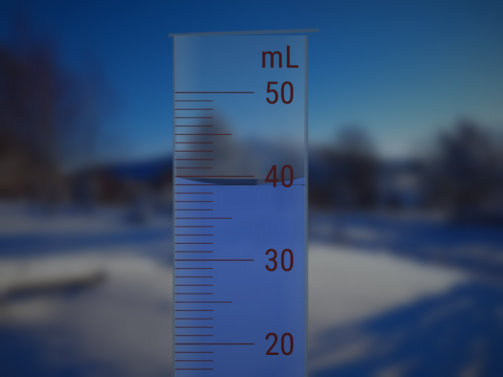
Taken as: 39,mL
